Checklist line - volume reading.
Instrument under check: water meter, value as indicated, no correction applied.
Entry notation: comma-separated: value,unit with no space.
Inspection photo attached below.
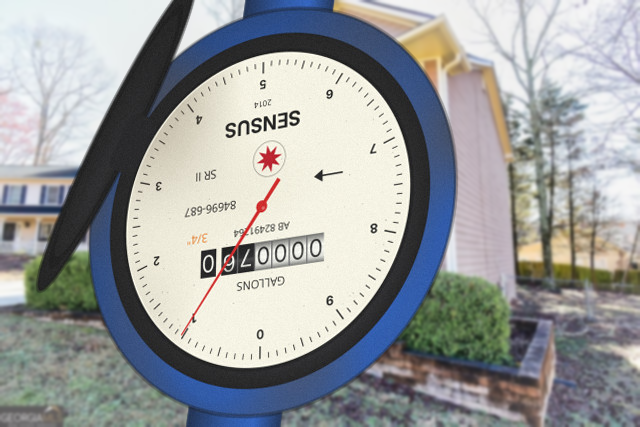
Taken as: 761.0,gal
